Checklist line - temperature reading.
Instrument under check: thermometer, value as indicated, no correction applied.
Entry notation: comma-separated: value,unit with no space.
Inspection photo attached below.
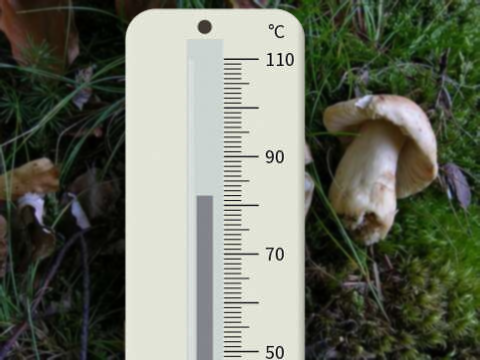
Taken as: 82,°C
